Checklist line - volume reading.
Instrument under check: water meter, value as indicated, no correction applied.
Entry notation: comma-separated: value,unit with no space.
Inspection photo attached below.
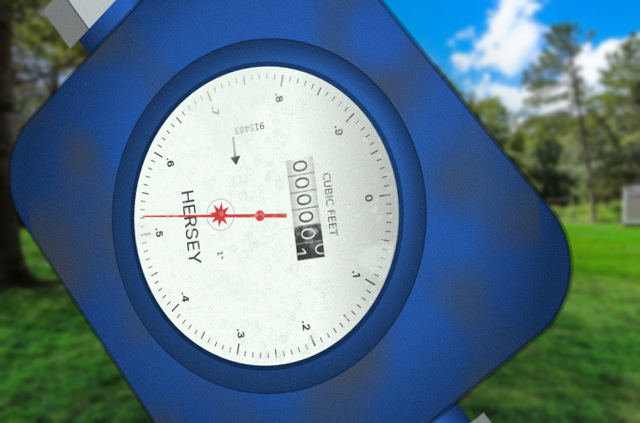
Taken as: 0.52,ft³
